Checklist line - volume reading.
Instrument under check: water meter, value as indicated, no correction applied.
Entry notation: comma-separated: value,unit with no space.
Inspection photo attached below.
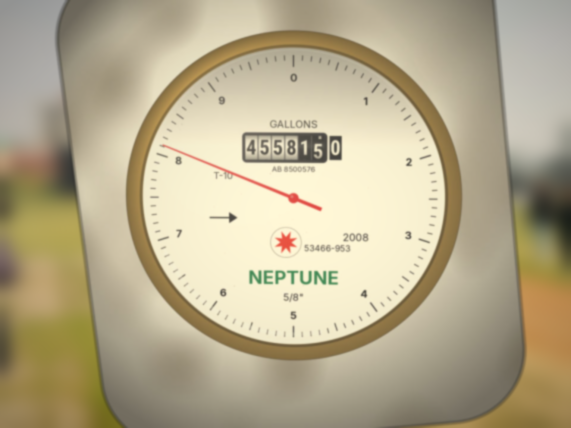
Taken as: 4558148.1,gal
